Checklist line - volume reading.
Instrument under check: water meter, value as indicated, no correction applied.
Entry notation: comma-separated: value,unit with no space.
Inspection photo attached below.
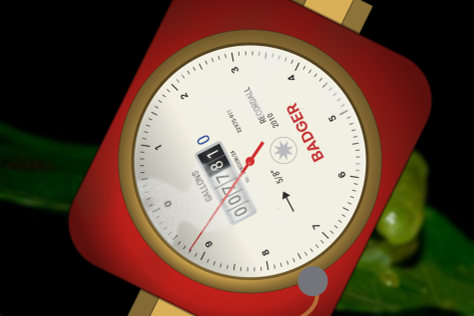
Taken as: 77809.2,gal
